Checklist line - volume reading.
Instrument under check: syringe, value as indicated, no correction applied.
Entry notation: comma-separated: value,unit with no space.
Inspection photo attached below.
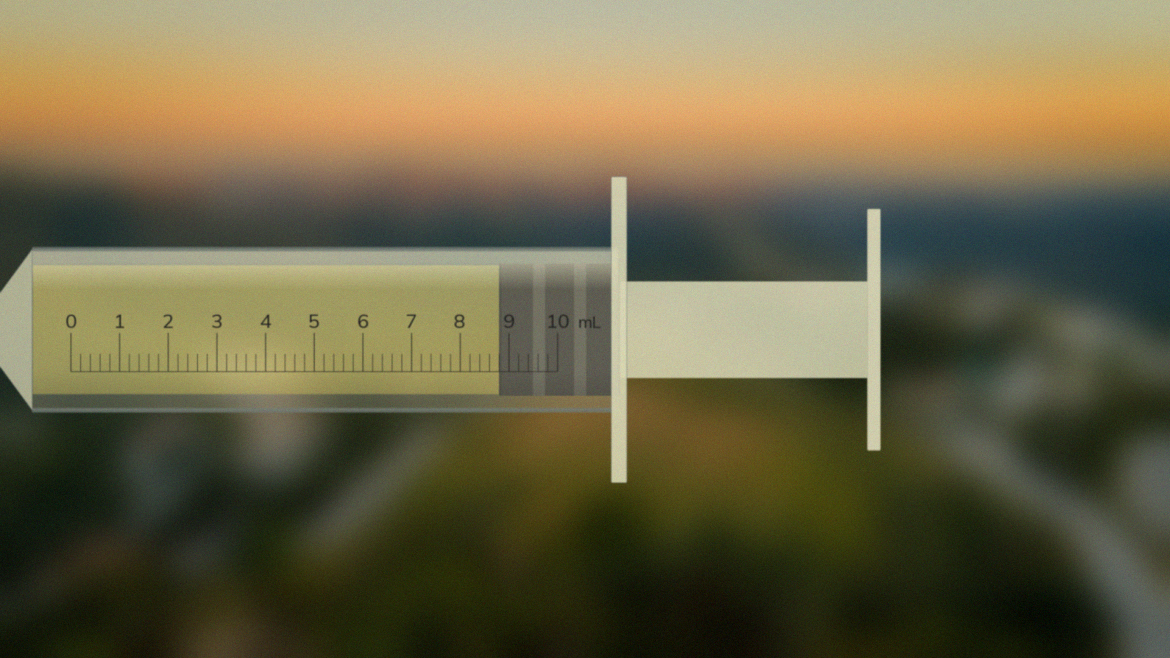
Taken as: 8.8,mL
